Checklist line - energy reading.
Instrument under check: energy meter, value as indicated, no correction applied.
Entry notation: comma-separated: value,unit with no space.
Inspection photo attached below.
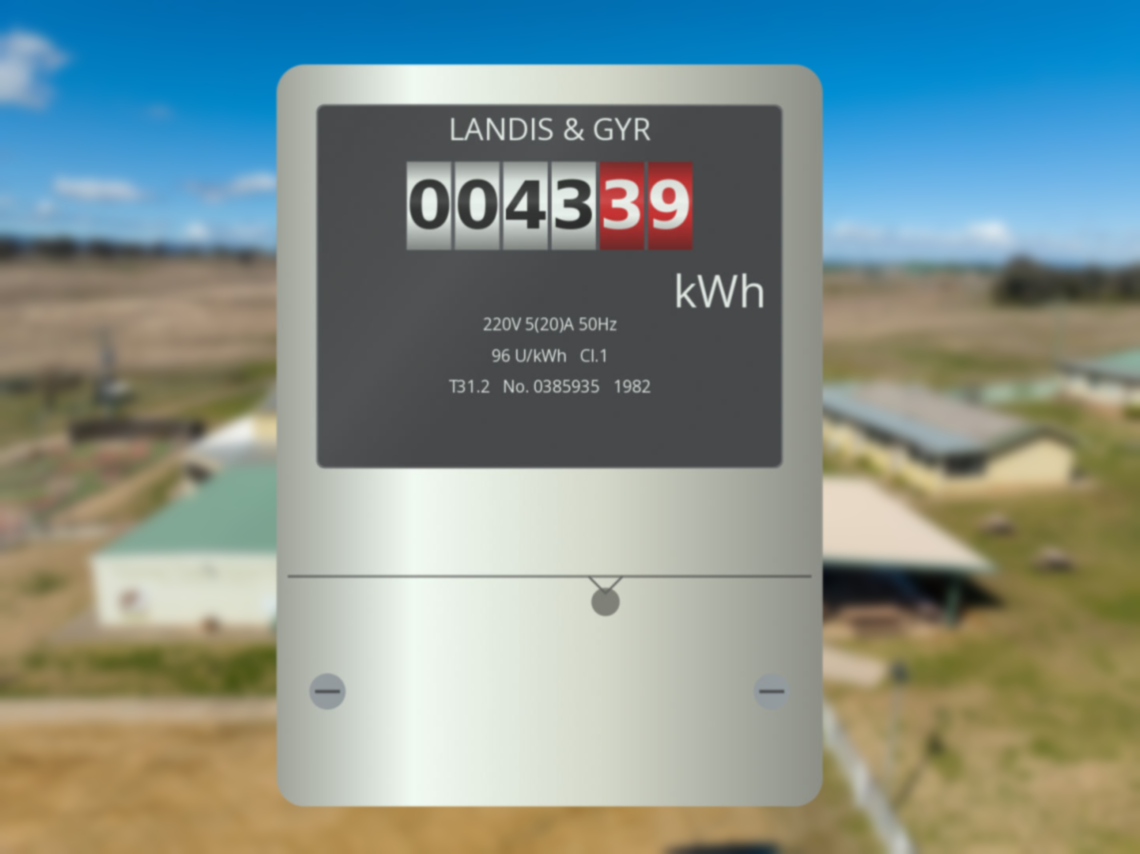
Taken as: 43.39,kWh
